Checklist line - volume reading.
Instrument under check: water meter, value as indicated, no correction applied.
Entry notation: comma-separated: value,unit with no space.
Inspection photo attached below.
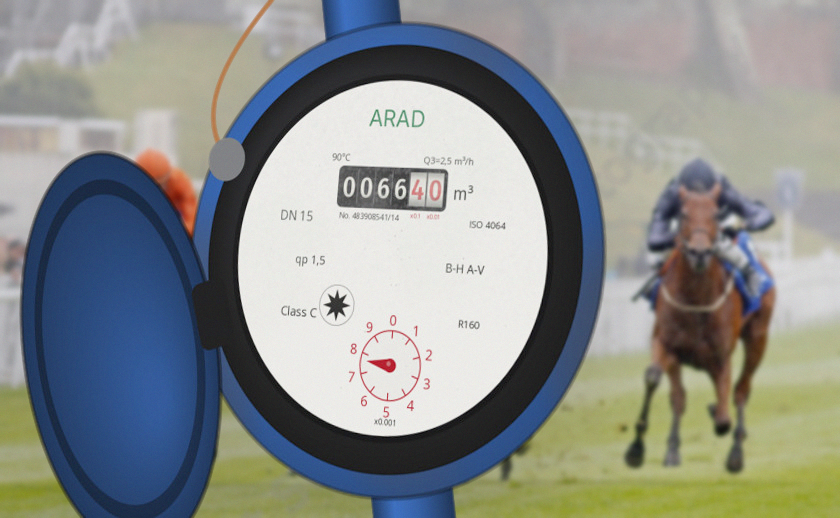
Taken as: 66.407,m³
